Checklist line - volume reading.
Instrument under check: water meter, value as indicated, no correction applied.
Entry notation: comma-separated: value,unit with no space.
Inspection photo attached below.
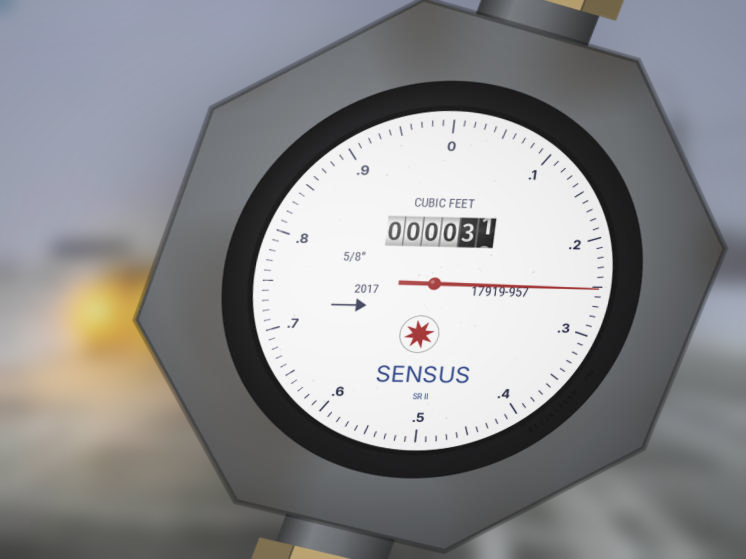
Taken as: 31.25,ft³
